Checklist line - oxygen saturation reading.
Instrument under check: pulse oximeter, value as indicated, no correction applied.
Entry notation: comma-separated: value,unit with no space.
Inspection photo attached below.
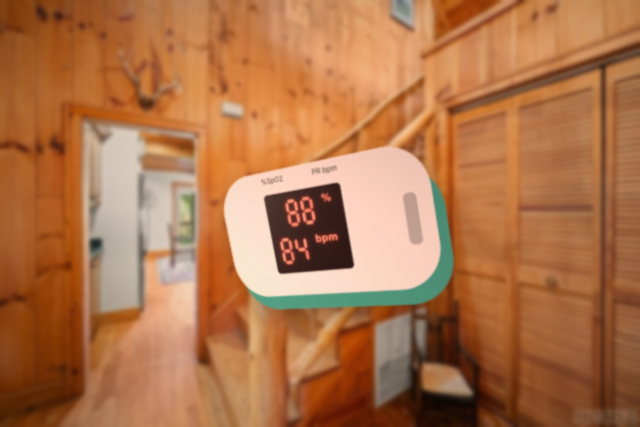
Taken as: 88,%
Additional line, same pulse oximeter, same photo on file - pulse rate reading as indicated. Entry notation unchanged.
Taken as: 84,bpm
